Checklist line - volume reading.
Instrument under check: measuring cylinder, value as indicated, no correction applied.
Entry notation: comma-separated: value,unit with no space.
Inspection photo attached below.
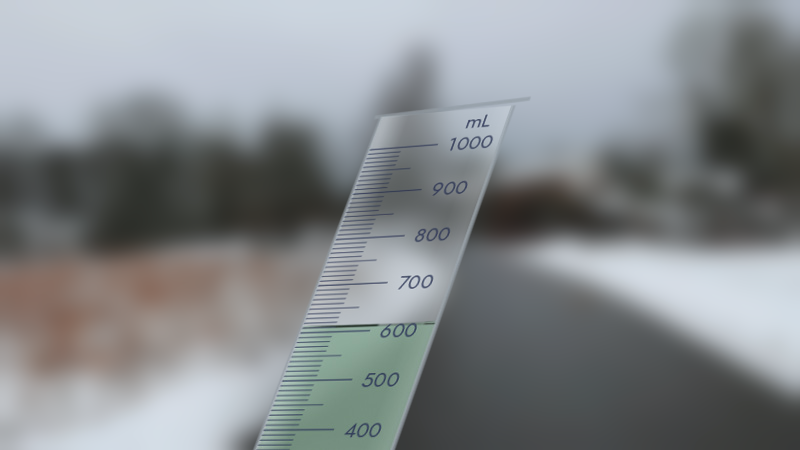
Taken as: 610,mL
